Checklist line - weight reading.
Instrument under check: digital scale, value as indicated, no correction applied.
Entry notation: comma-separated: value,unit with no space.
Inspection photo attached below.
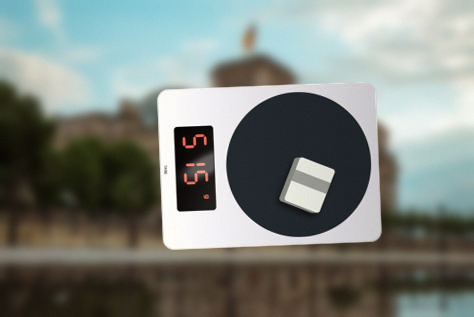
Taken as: 515,g
